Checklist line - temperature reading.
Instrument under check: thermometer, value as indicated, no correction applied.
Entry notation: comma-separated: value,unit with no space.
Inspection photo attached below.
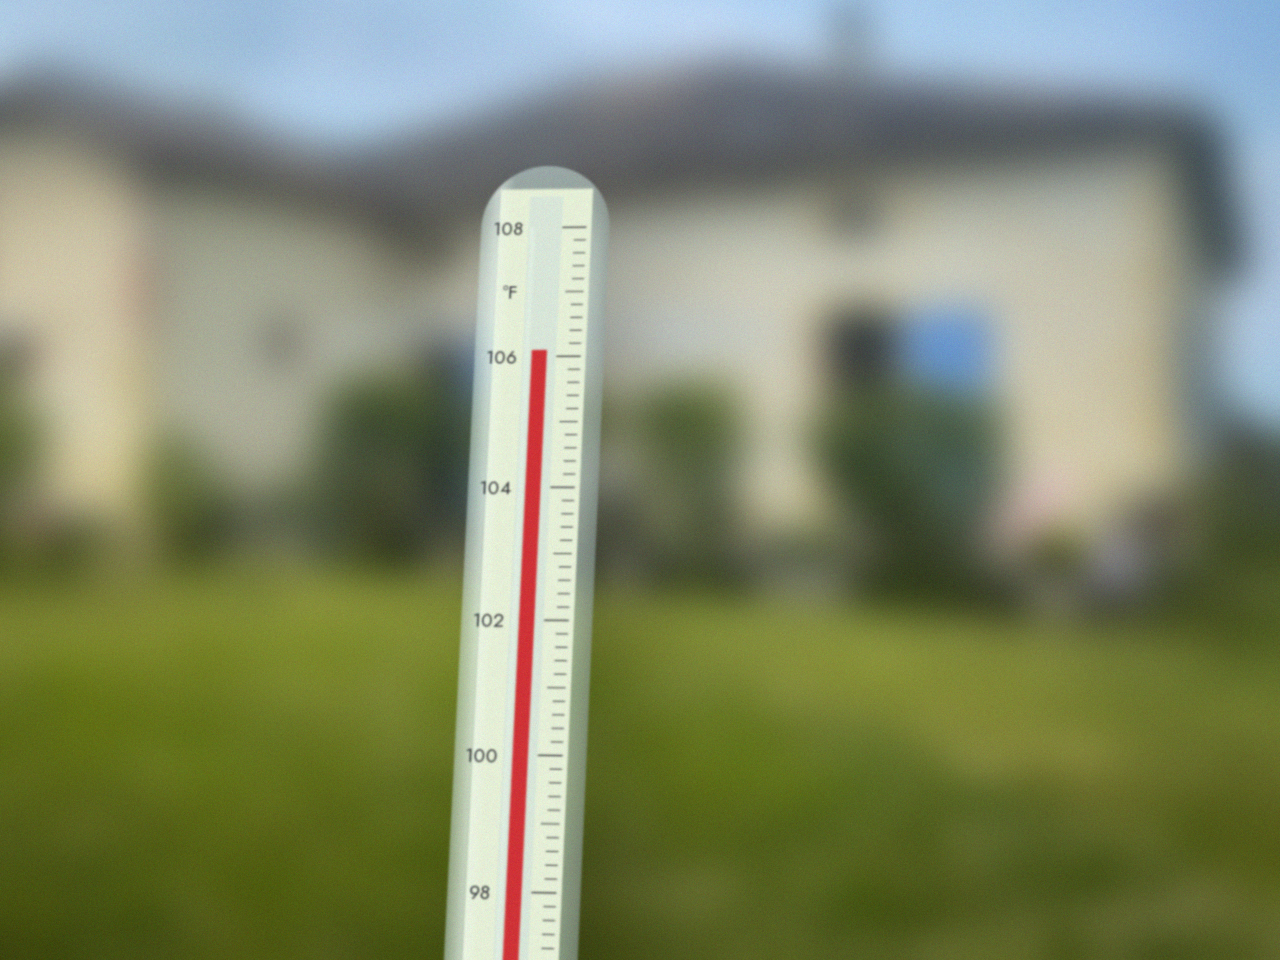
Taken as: 106.1,°F
